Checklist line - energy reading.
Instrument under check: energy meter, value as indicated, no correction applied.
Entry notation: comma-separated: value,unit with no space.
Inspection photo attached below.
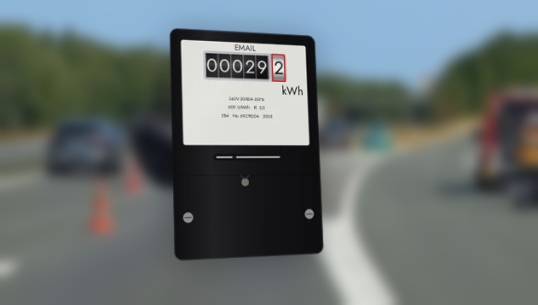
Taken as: 29.2,kWh
